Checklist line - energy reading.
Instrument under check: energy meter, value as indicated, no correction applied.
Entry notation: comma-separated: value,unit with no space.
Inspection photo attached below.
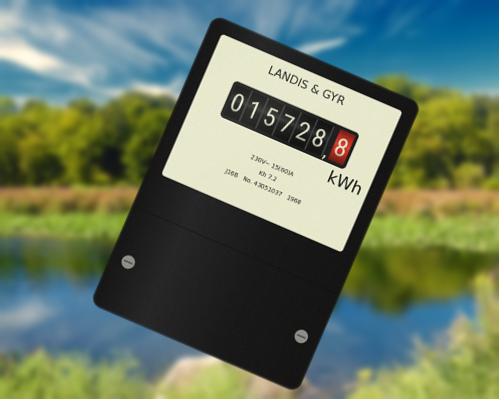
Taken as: 15728.8,kWh
